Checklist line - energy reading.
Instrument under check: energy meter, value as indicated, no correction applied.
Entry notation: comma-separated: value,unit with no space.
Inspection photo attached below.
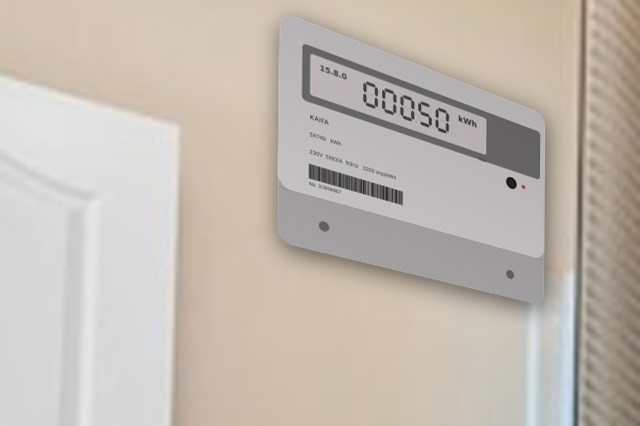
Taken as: 50,kWh
